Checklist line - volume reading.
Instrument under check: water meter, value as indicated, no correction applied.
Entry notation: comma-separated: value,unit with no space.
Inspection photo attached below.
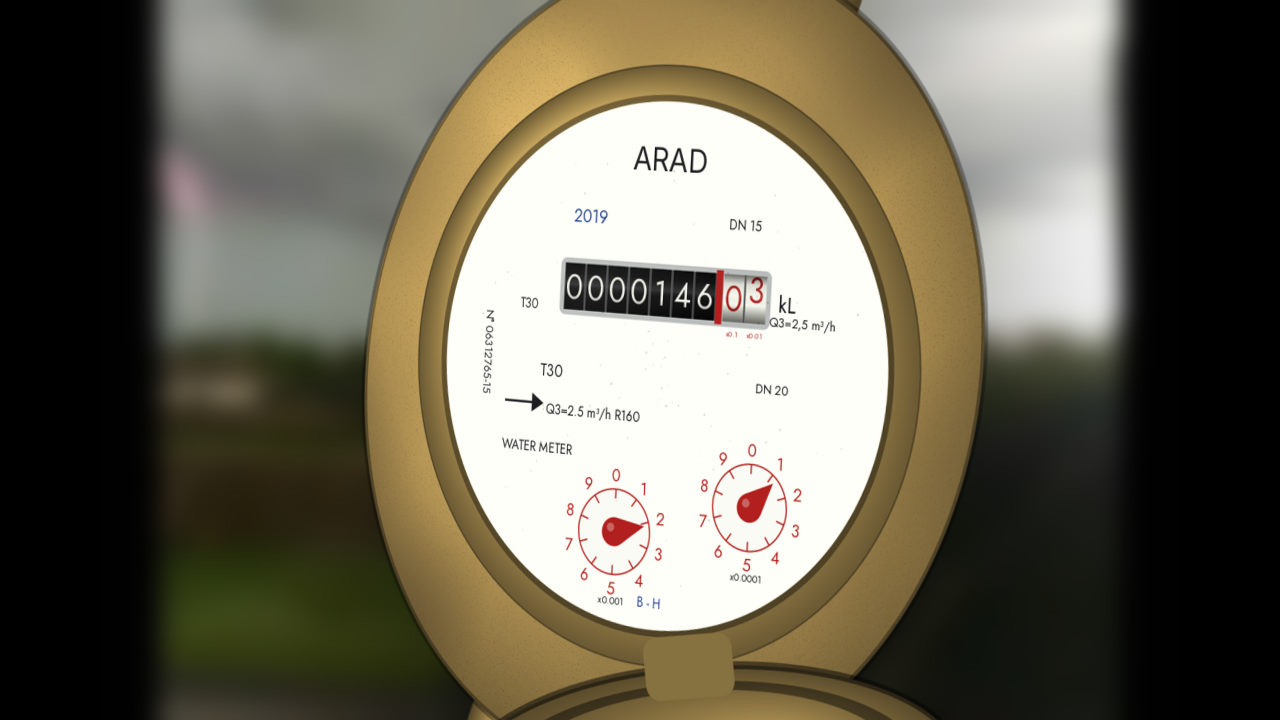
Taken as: 146.0321,kL
